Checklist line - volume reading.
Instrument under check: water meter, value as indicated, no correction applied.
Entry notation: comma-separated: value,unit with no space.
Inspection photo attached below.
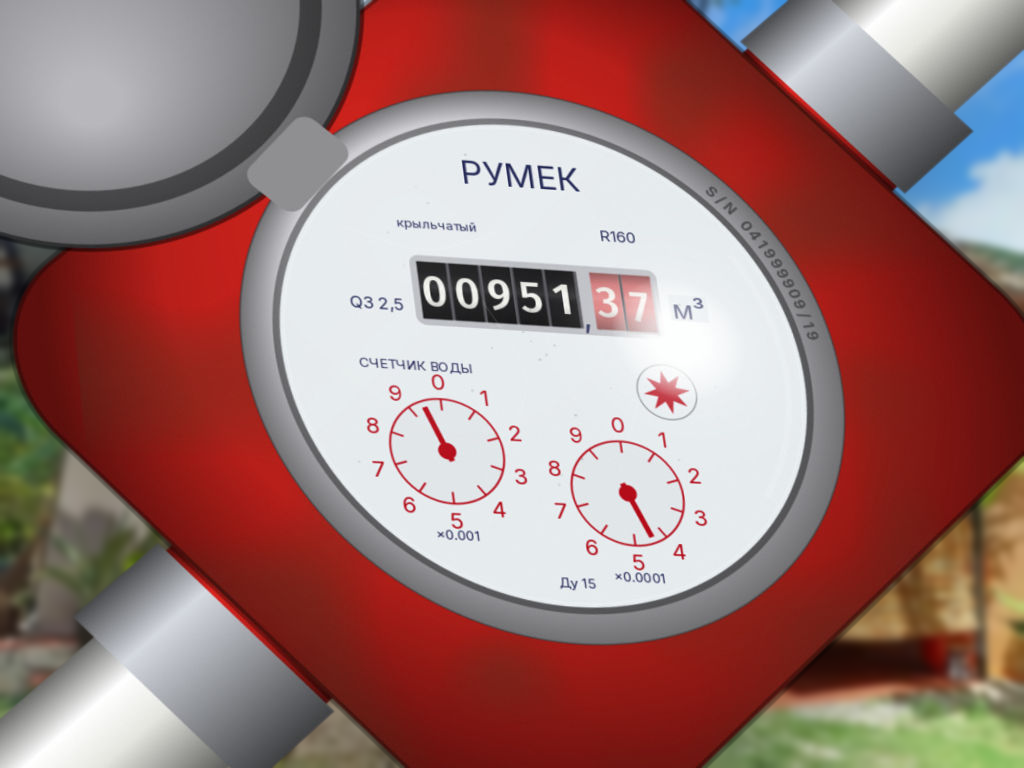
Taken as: 951.3694,m³
